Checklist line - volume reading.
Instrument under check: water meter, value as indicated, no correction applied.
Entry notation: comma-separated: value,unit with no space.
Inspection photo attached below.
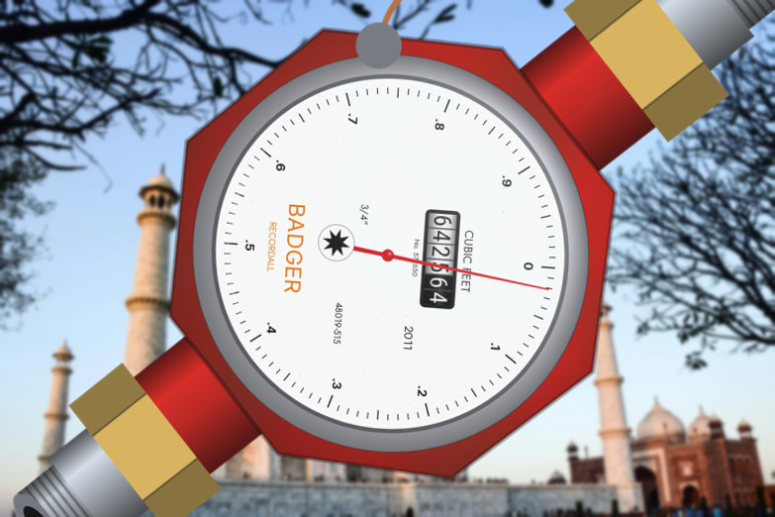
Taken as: 642564.02,ft³
